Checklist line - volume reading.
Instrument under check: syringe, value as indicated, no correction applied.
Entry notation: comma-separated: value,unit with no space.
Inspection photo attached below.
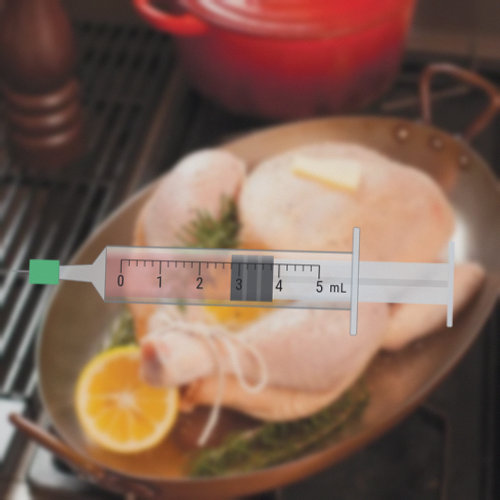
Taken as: 2.8,mL
